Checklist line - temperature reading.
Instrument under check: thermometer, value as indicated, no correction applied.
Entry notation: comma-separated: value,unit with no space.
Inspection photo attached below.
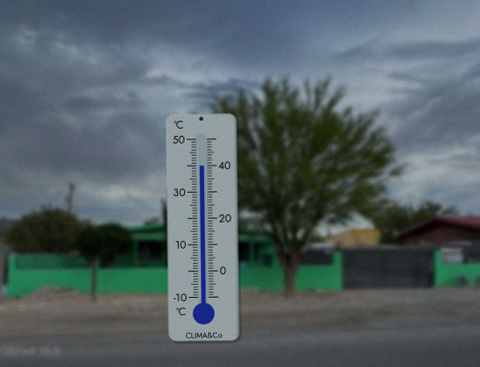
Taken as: 40,°C
